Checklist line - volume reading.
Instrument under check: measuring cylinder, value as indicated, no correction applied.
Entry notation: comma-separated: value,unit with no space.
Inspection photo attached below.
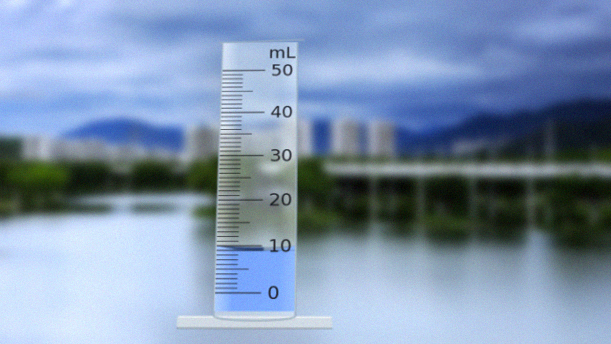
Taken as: 9,mL
